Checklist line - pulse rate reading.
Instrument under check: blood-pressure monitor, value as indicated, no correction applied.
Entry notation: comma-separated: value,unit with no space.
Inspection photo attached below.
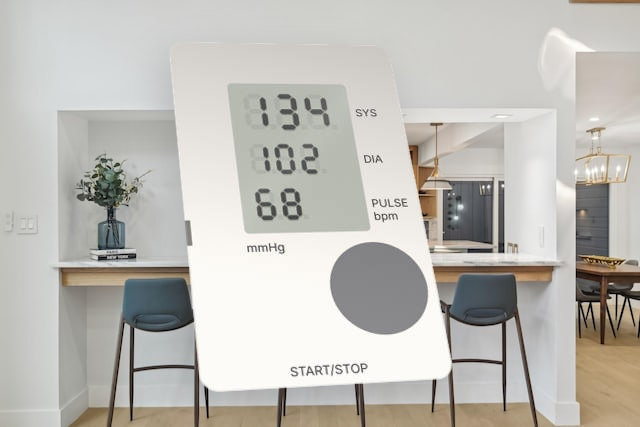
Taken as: 68,bpm
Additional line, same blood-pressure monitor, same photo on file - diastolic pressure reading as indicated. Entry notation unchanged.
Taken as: 102,mmHg
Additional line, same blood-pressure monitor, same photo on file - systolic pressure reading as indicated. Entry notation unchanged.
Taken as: 134,mmHg
